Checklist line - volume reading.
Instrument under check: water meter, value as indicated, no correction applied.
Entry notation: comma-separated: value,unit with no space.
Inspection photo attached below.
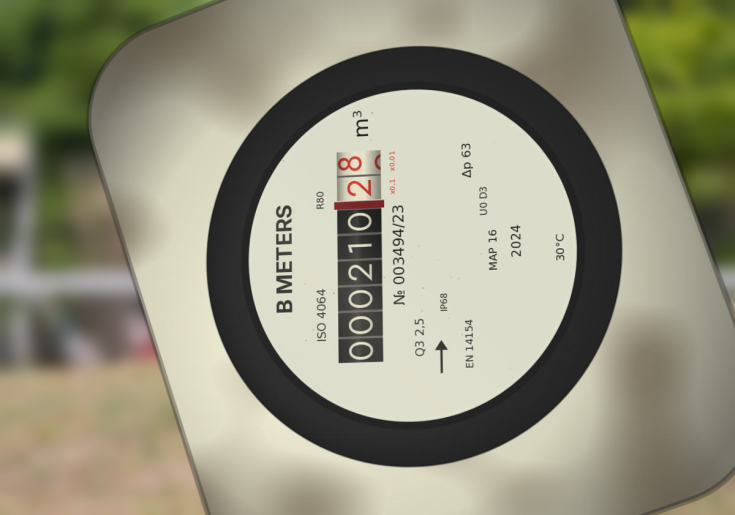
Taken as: 210.28,m³
